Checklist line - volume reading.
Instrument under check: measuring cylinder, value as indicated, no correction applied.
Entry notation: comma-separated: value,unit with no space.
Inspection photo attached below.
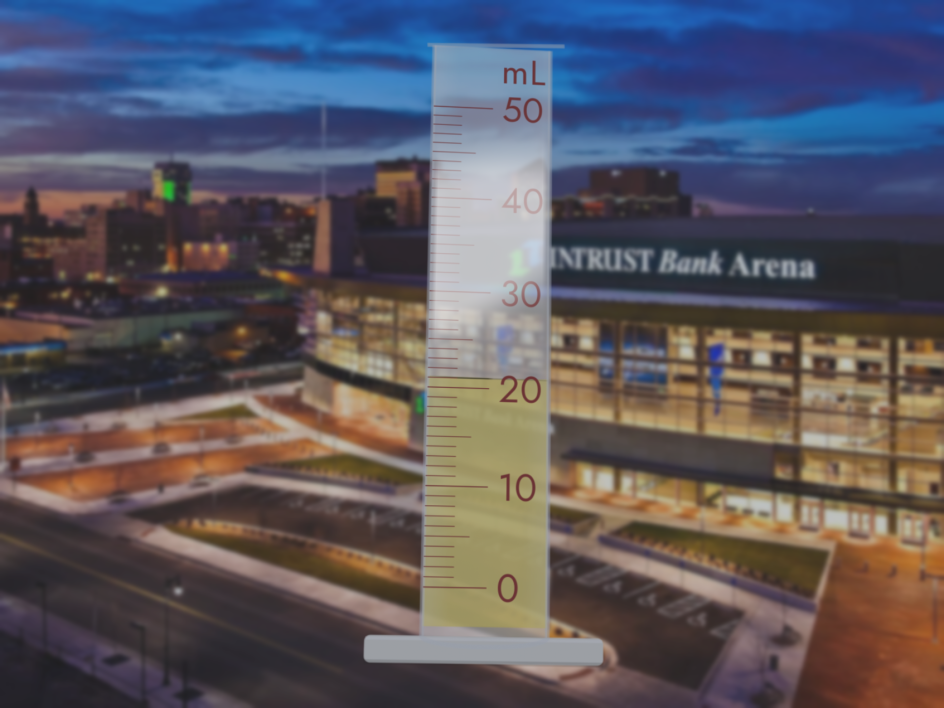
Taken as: 21,mL
